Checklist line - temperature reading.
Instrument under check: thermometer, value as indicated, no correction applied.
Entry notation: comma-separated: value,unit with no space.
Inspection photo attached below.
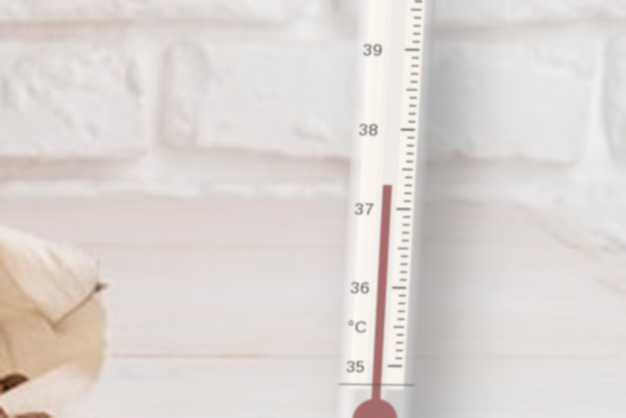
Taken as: 37.3,°C
